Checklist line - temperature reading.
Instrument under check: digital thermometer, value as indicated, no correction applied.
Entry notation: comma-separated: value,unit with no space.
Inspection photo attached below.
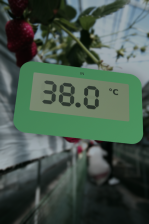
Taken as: 38.0,°C
